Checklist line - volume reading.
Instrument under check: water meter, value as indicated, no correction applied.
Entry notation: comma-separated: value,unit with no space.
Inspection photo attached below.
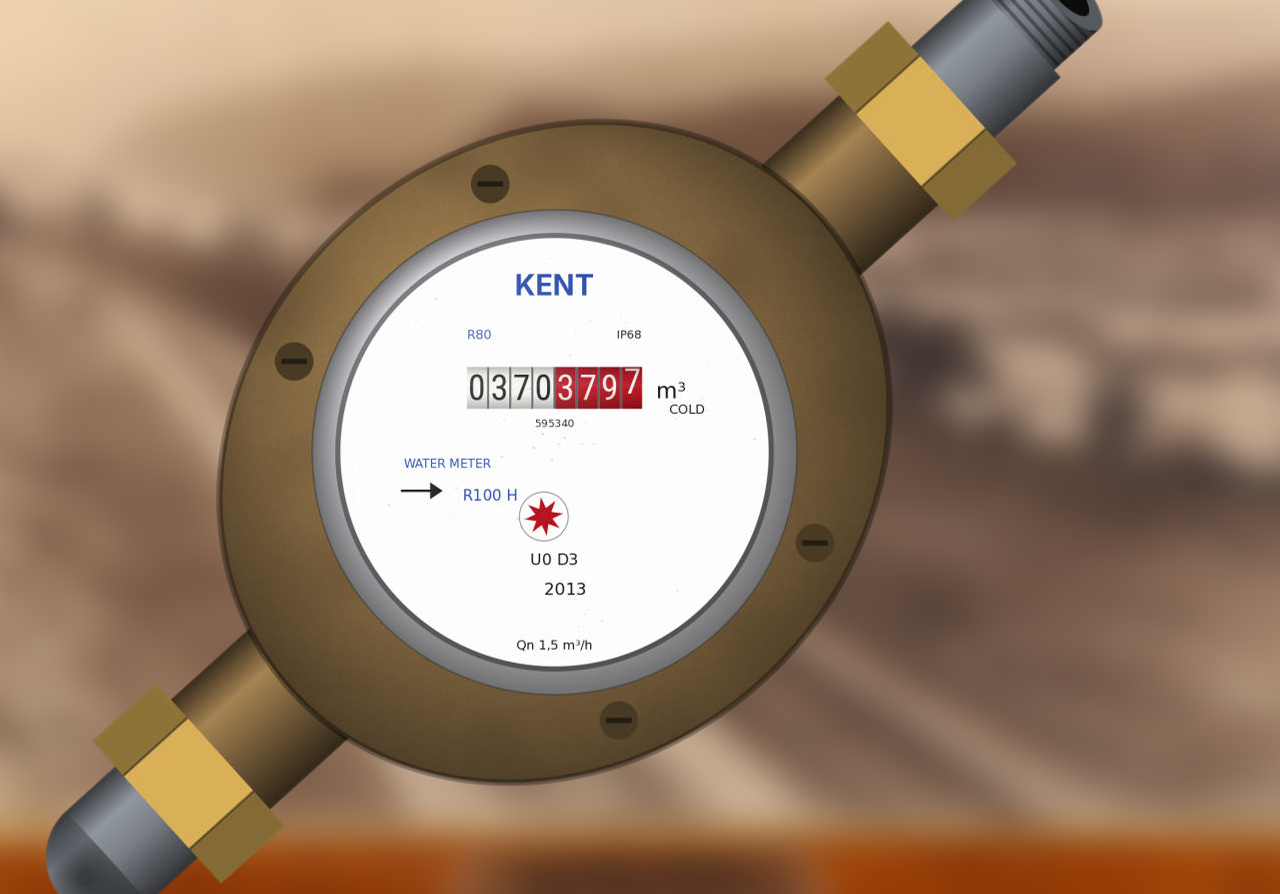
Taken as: 370.3797,m³
